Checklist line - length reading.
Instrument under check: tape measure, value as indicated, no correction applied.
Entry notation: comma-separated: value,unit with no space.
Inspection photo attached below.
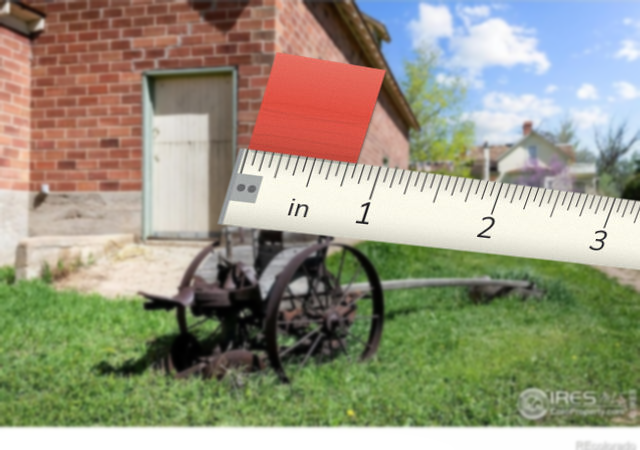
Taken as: 0.8125,in
